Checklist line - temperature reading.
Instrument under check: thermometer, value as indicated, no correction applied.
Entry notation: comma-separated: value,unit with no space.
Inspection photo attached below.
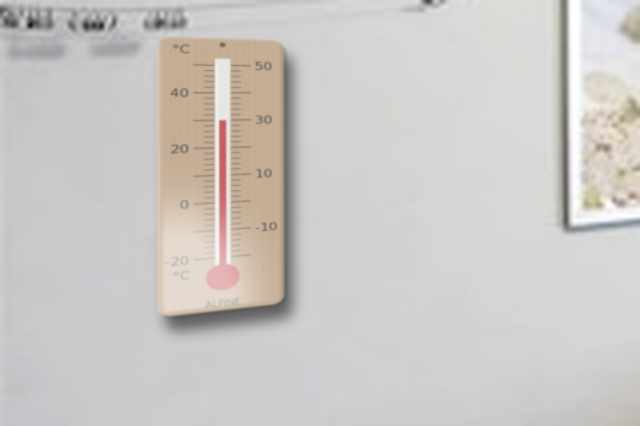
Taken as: 30,°C
